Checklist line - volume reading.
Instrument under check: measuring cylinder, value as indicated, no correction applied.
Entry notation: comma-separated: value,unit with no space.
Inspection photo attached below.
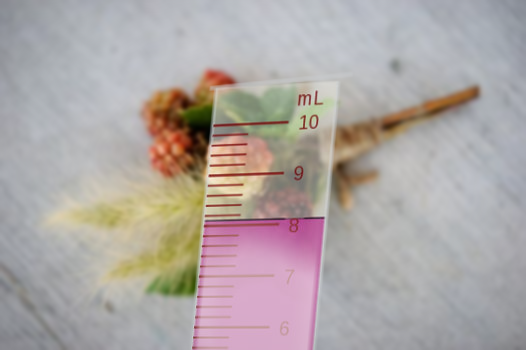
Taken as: 8.1,mL
